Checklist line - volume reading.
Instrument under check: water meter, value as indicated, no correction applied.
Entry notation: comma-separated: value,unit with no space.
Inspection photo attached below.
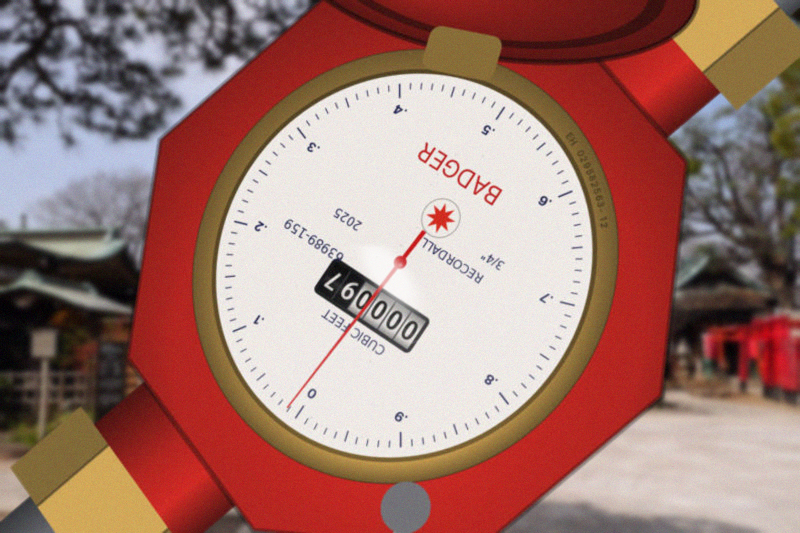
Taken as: 97.01,ft³
